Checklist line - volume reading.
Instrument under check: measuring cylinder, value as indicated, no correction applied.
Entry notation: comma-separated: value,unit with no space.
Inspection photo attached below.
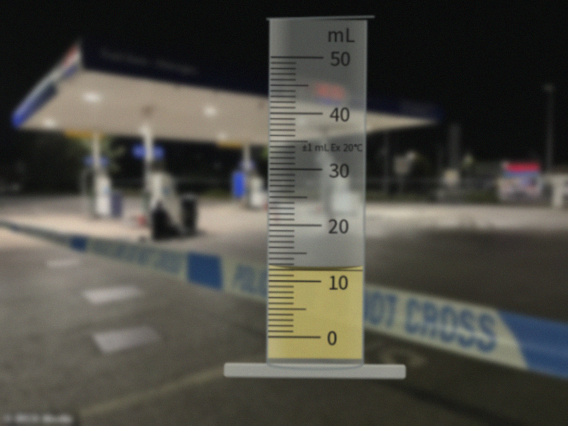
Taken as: 12,mL
